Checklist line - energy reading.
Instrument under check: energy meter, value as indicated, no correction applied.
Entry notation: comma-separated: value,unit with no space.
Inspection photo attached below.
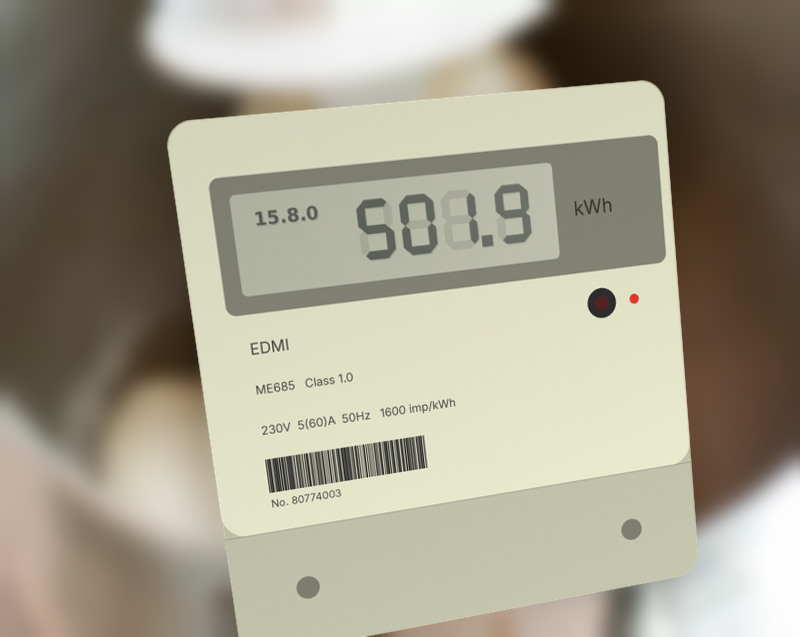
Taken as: 501.9,kWh
